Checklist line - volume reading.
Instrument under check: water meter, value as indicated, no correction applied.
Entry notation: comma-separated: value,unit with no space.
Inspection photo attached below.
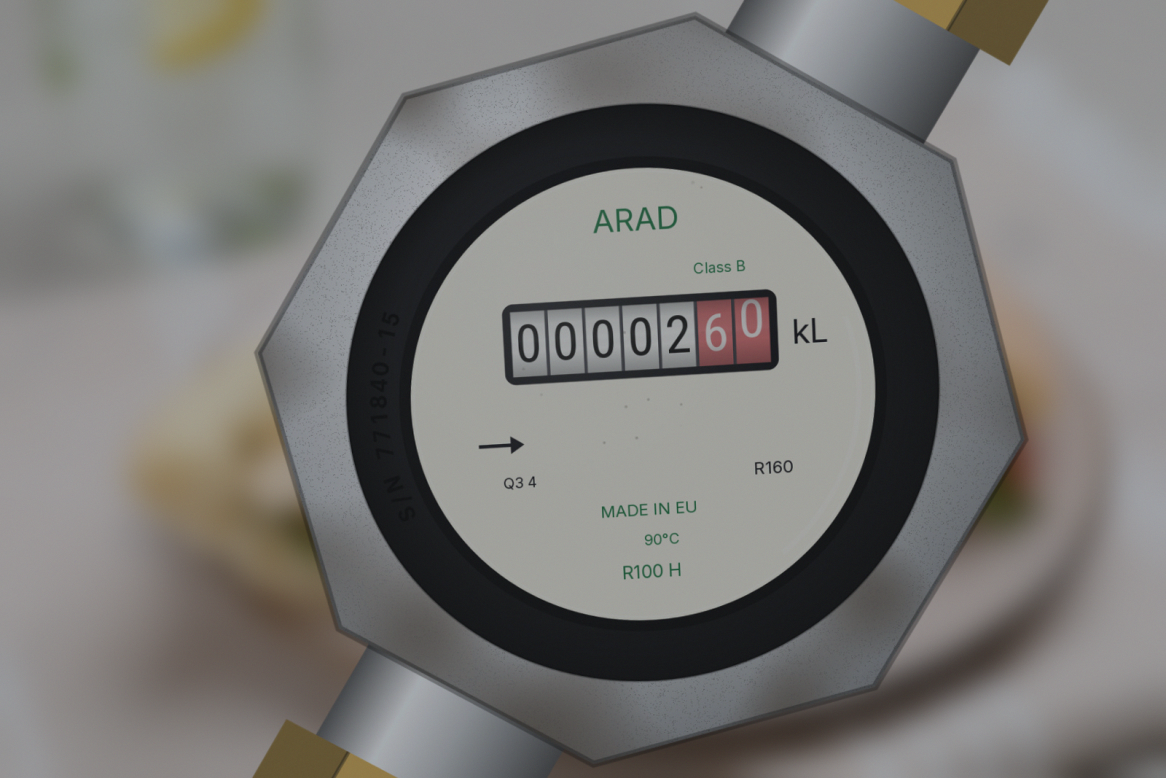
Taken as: 2.60,kL
